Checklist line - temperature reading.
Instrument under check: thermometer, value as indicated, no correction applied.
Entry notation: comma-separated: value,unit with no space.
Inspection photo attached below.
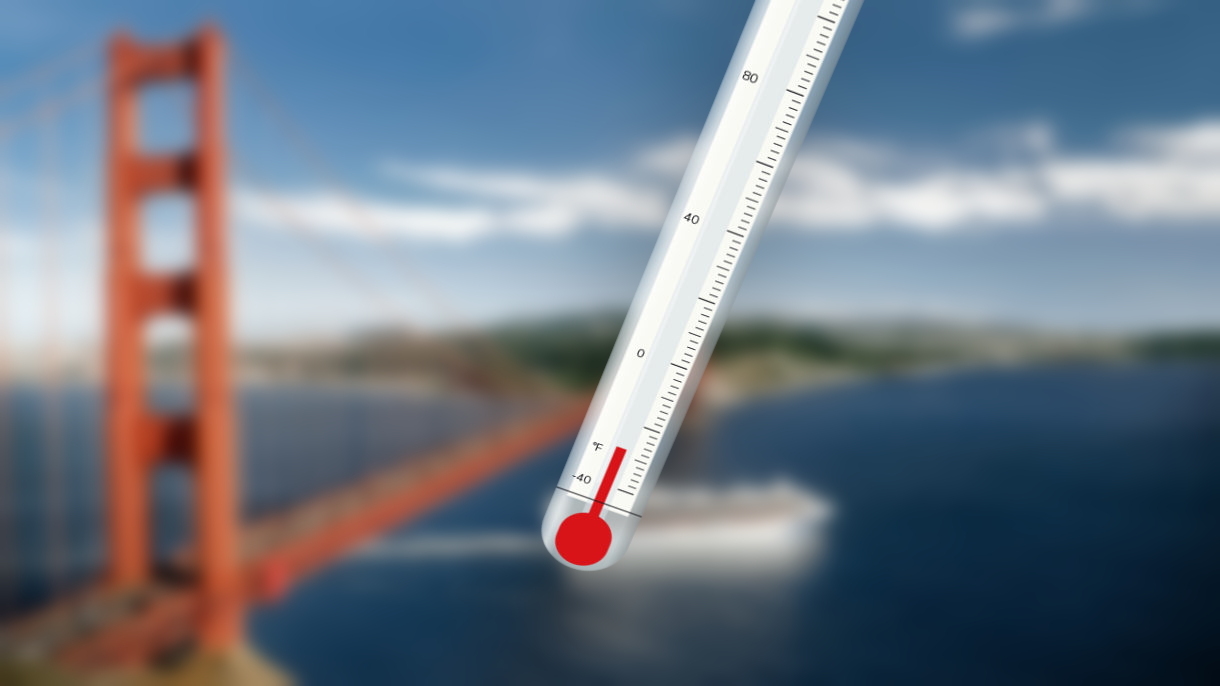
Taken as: -28,°F
